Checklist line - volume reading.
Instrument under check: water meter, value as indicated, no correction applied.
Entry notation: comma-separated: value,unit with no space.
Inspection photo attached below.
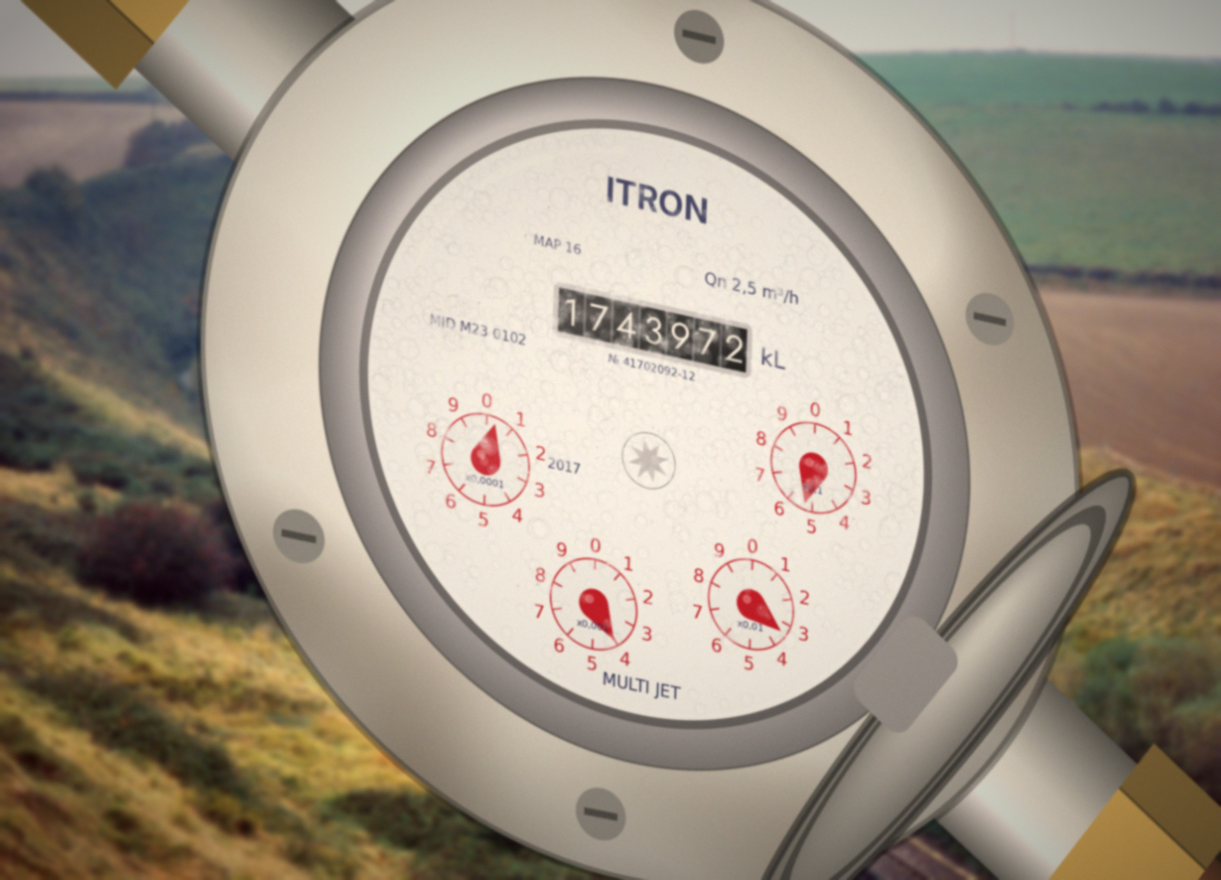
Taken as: 1743972.5340,kL
